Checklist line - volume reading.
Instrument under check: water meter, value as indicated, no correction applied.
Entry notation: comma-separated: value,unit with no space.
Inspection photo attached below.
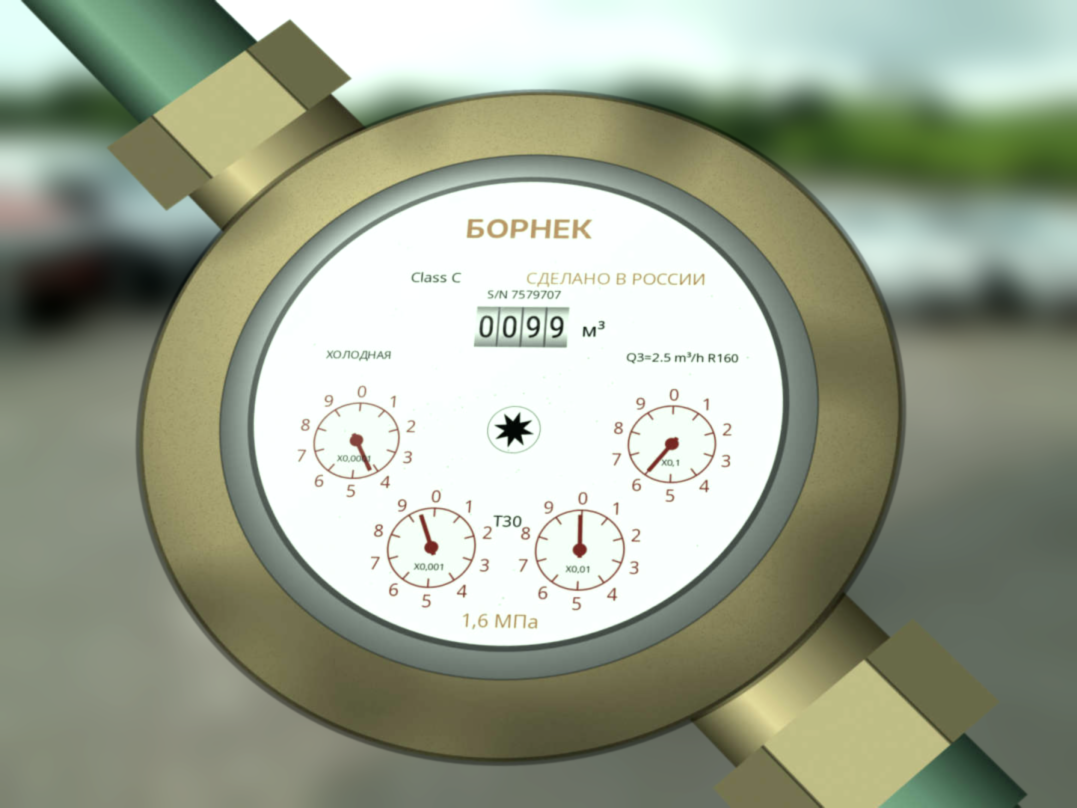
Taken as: 99.5994,m³
